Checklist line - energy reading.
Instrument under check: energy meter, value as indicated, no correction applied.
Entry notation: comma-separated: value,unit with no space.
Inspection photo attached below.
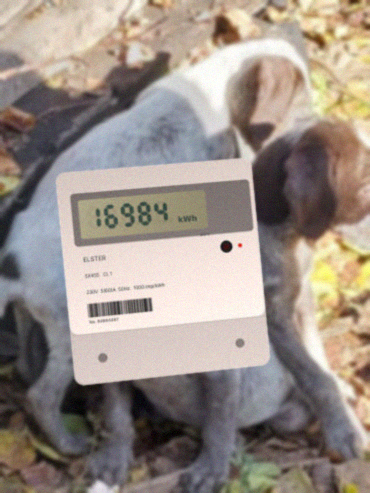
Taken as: 16984,kWh
